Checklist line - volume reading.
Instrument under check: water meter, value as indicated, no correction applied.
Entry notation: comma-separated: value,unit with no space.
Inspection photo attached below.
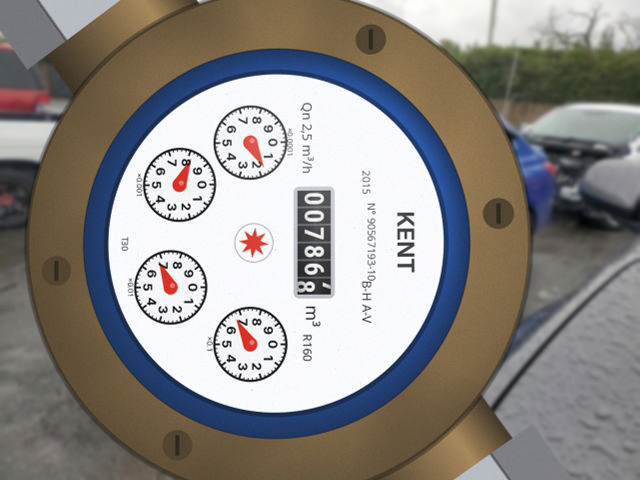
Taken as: 7867.6681,m³
